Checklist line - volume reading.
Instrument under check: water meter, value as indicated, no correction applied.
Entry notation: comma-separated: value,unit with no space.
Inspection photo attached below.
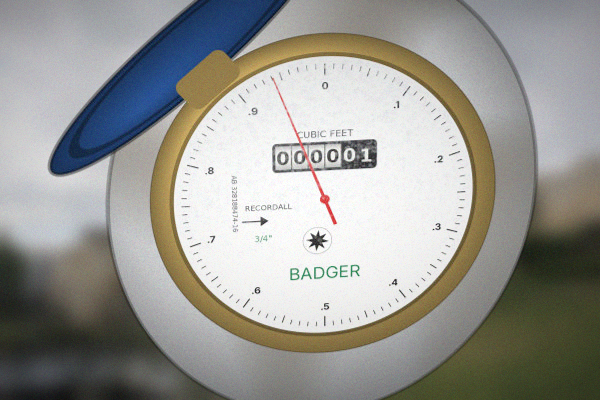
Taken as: 0.94,ft³
